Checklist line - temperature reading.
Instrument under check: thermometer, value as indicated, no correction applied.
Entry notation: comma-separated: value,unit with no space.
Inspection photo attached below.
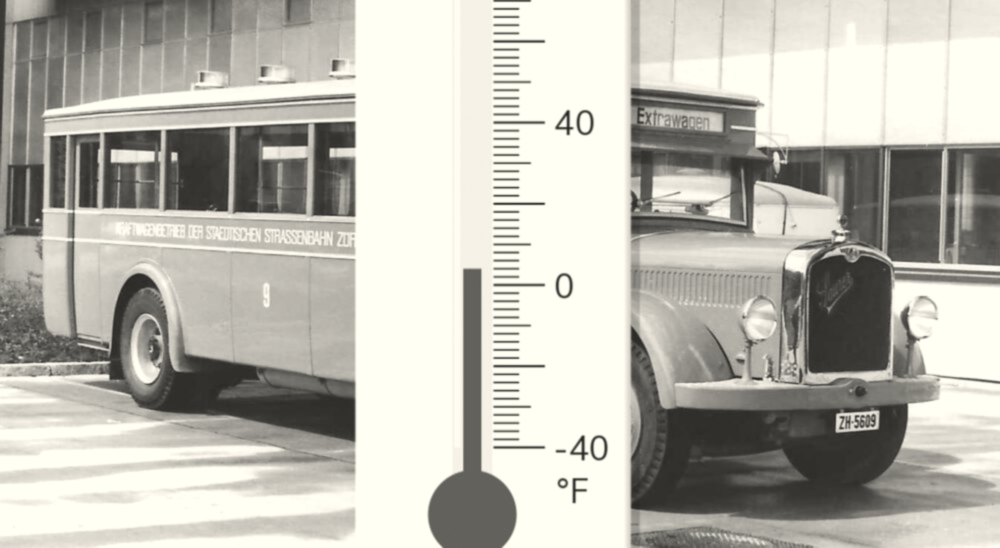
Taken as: 4,°F
